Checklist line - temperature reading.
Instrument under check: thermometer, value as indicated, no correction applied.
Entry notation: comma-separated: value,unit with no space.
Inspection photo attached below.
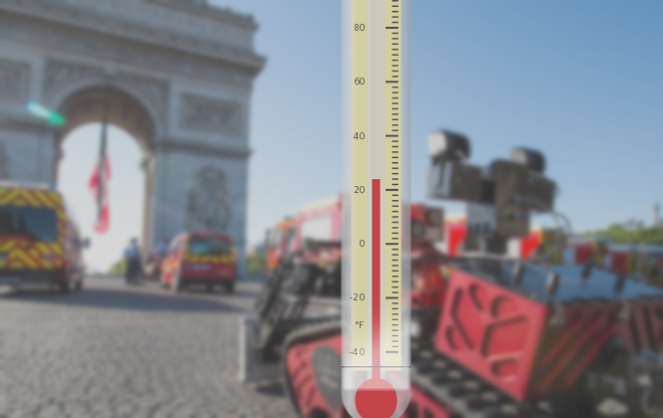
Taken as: 24,°F
